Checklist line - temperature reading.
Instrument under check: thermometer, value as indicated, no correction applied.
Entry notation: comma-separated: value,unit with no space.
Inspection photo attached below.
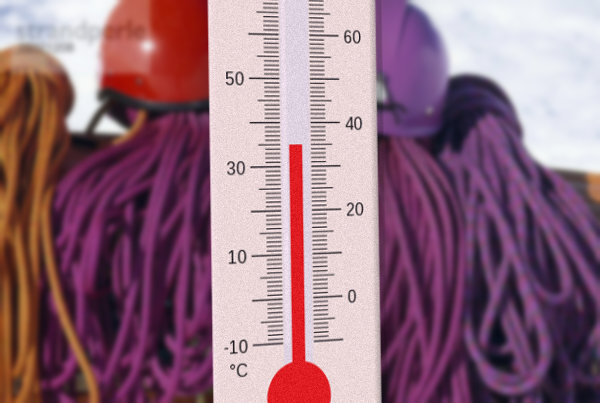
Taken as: 35,°C
